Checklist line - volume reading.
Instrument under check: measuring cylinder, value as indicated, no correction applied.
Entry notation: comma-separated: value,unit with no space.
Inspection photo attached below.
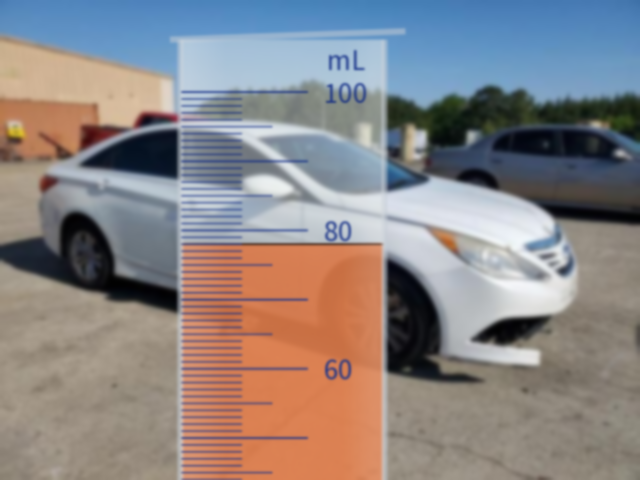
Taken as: 78,mL
